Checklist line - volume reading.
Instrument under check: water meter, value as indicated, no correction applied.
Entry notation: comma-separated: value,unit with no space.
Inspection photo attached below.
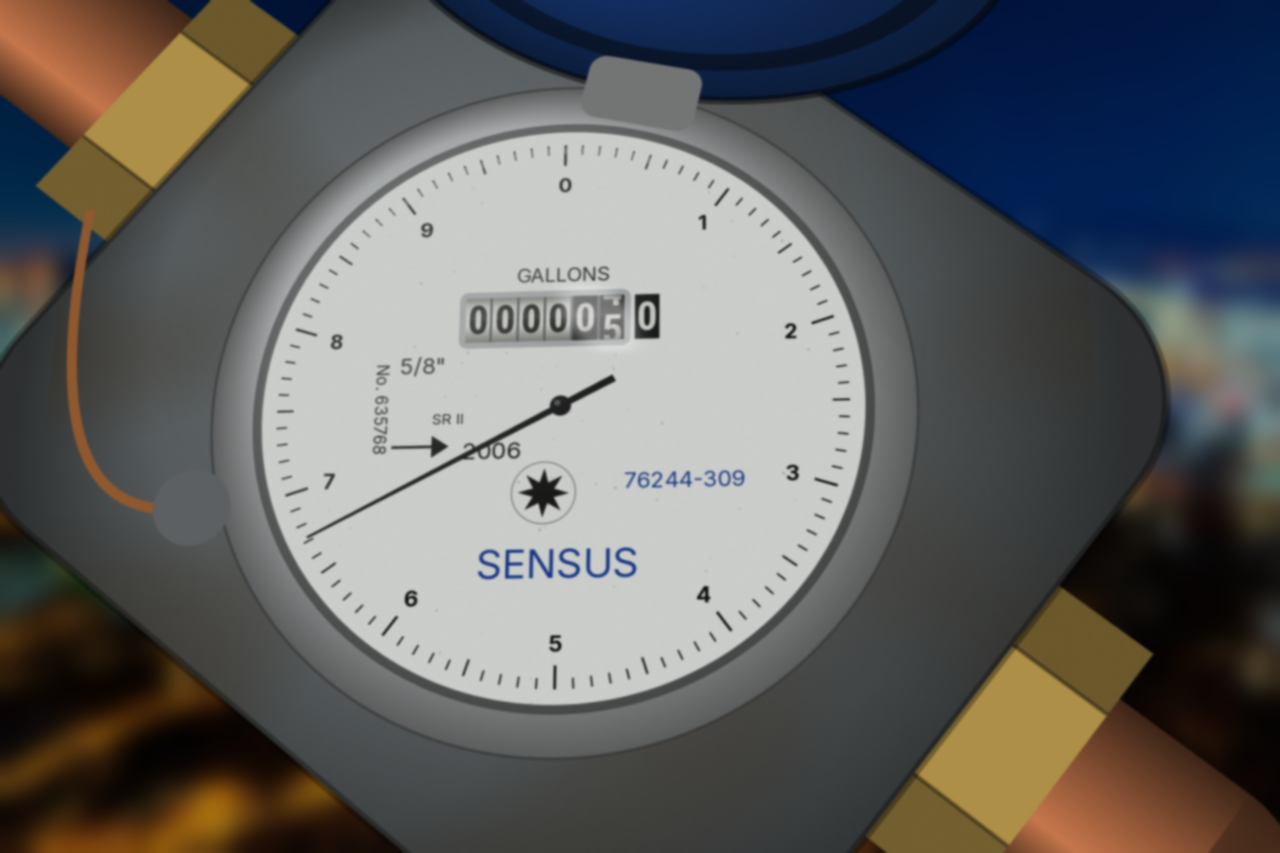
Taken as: 46.7,gal
